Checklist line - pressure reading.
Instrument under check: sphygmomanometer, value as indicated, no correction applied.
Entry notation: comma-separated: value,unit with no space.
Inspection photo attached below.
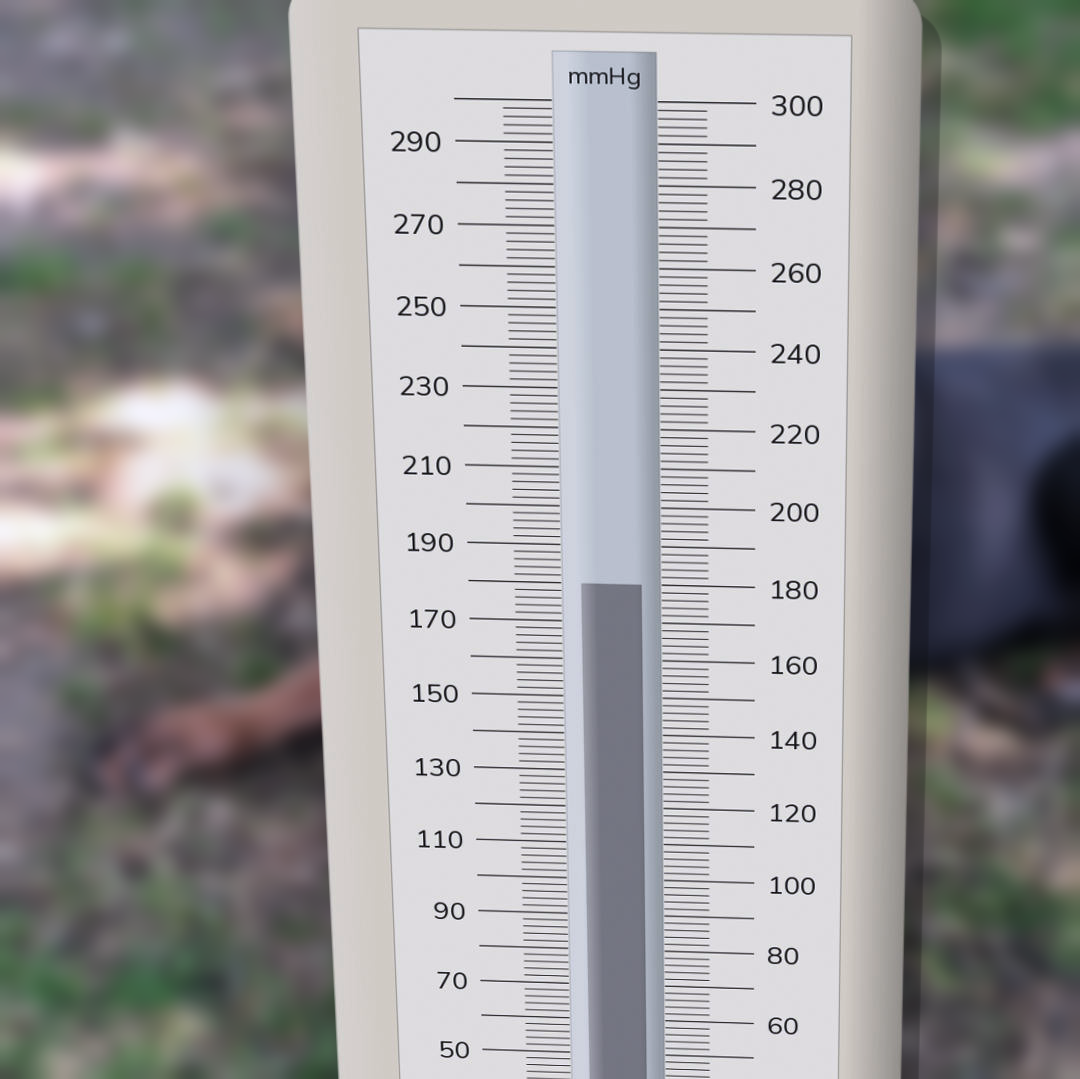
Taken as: 180,mmHg
